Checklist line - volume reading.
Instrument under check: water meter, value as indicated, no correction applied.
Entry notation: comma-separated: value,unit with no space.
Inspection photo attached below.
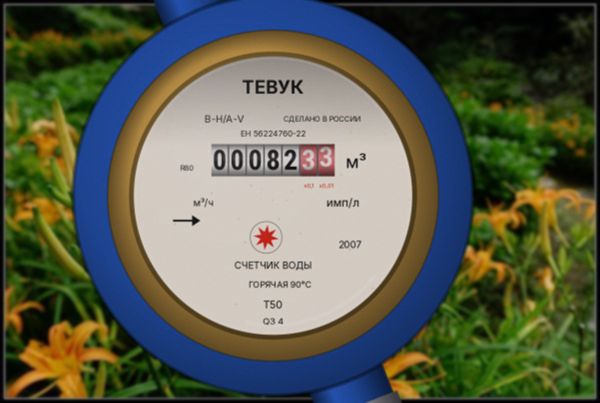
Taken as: 82.33,m³
